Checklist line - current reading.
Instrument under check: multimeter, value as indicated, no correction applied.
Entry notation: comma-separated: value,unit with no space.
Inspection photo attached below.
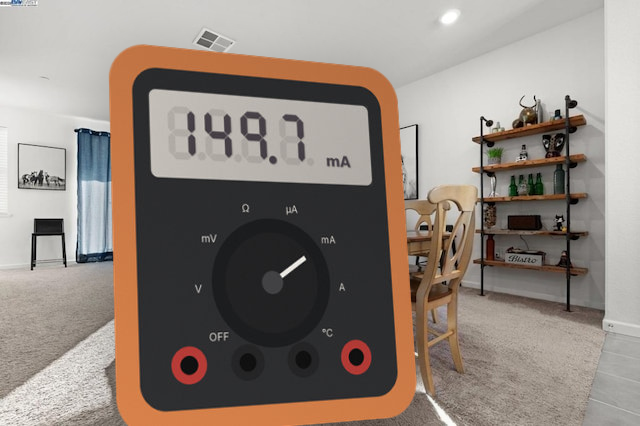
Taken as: 149.7,mA
